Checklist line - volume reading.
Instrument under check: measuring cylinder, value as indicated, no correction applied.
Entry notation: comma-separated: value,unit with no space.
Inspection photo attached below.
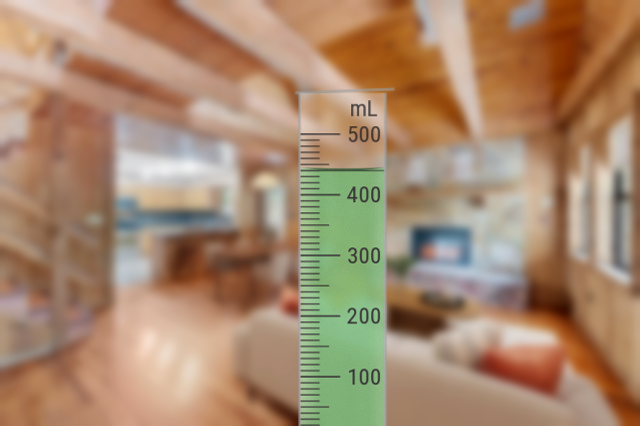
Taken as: 440,mL
